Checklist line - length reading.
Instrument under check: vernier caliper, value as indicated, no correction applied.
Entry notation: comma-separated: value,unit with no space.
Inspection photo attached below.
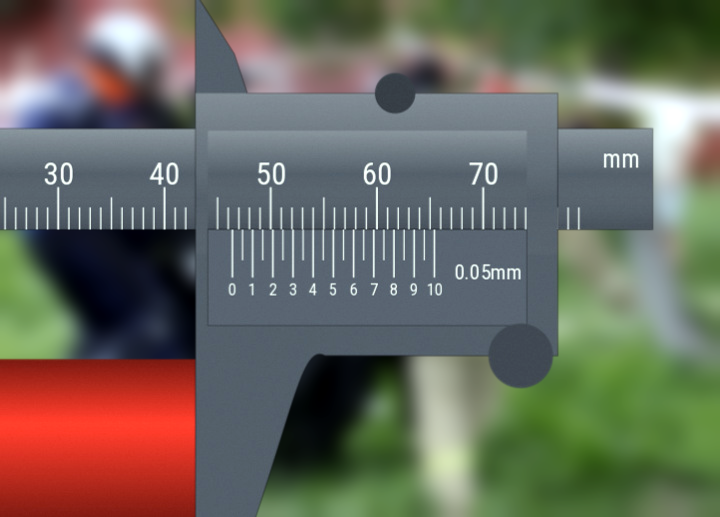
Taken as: 46.4,mm
